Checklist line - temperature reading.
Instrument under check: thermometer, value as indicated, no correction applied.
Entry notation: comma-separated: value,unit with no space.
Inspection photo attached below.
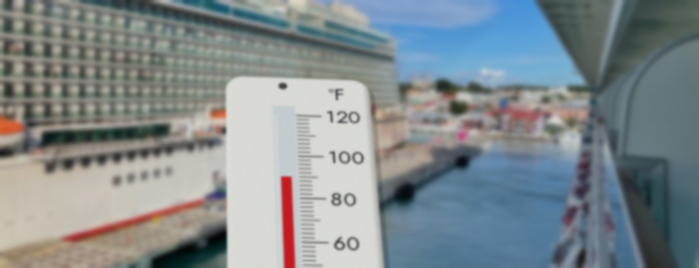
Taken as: 90,°F
